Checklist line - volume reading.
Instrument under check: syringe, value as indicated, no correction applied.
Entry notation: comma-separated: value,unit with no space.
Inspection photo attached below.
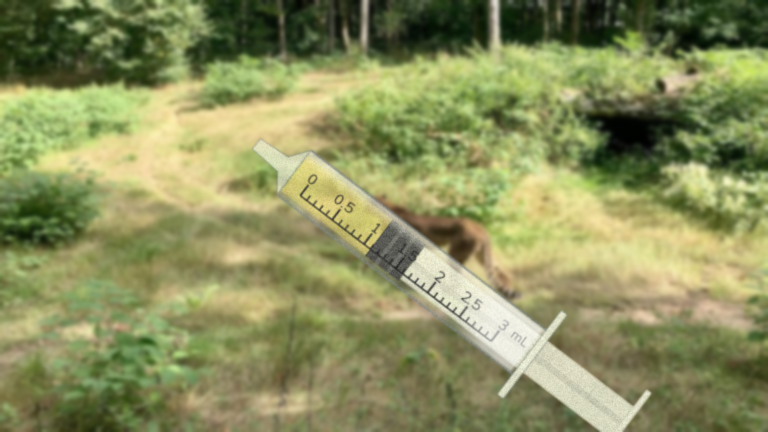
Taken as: 1.1,mL
